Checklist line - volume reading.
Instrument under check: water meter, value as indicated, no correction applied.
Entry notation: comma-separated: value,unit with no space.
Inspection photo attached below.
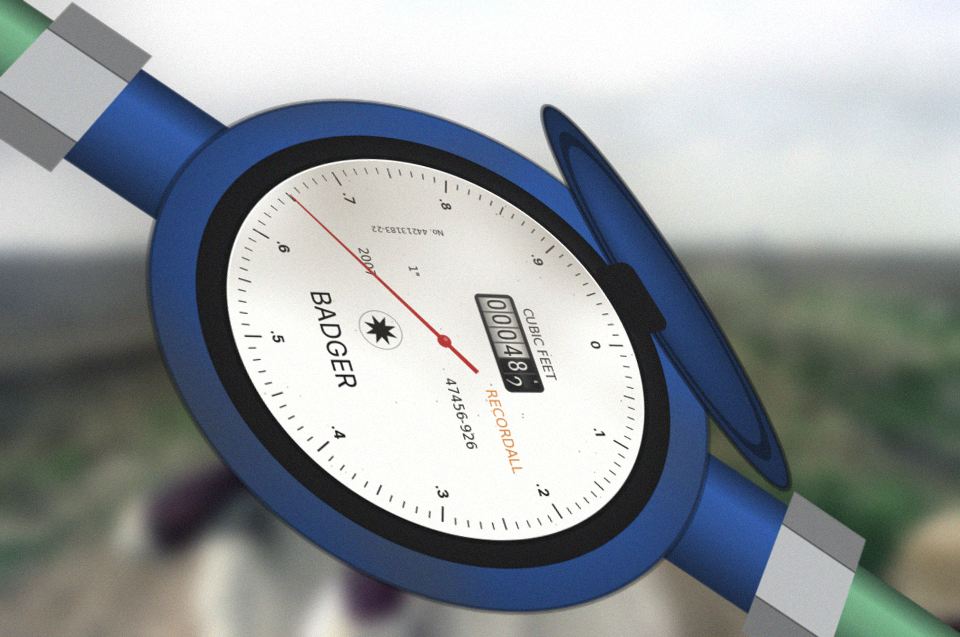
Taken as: 481.65,ft³
